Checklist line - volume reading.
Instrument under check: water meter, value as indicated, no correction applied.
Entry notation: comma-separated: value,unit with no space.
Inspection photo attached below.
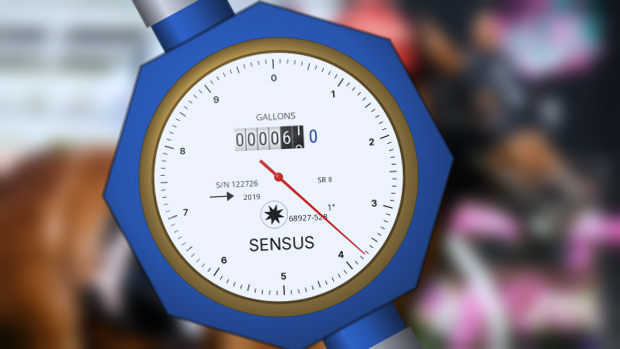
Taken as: 613.7,gal
